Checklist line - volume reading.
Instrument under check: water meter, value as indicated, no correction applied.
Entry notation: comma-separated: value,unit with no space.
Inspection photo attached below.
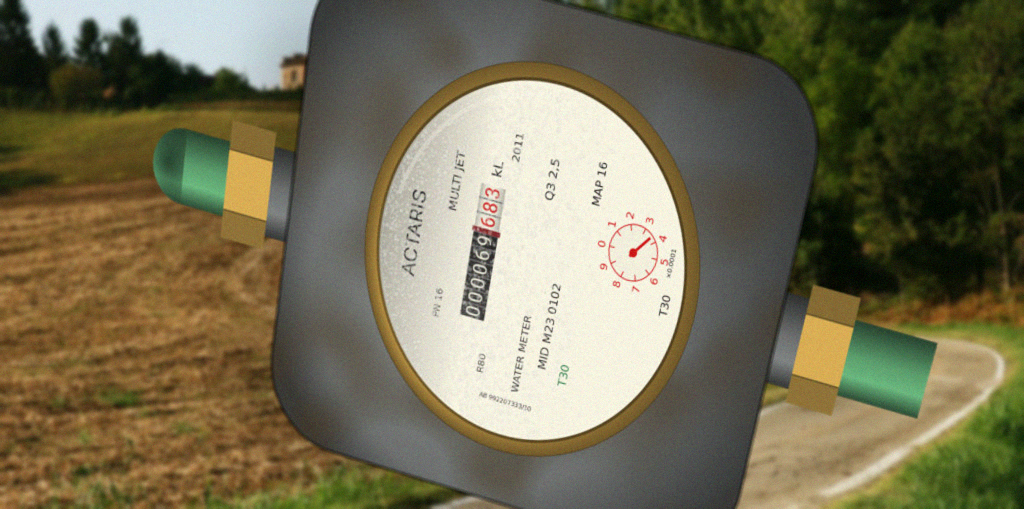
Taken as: 69.6833,kL
